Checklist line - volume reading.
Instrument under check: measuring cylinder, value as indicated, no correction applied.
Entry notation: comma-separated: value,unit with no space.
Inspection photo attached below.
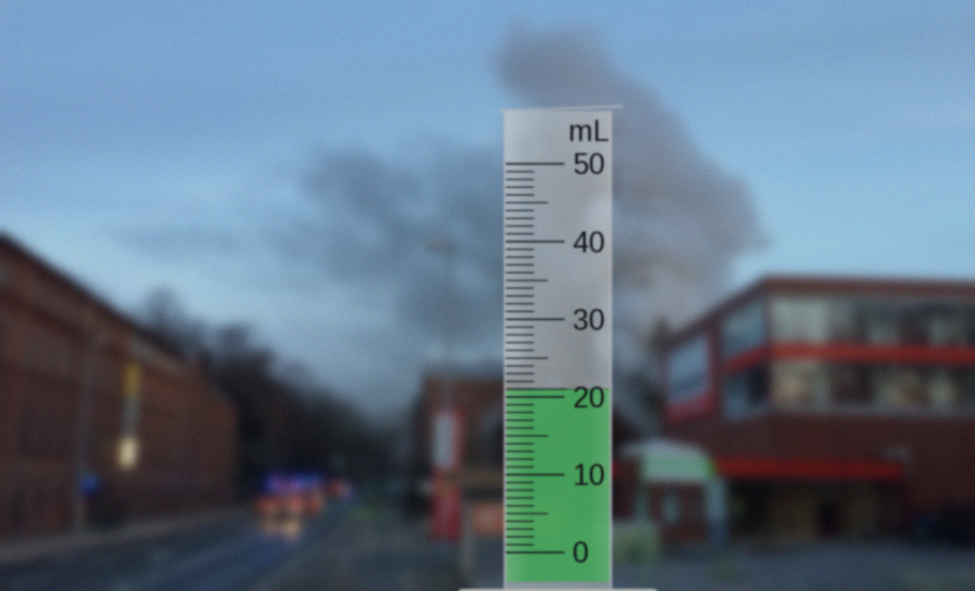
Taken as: 21,mL
